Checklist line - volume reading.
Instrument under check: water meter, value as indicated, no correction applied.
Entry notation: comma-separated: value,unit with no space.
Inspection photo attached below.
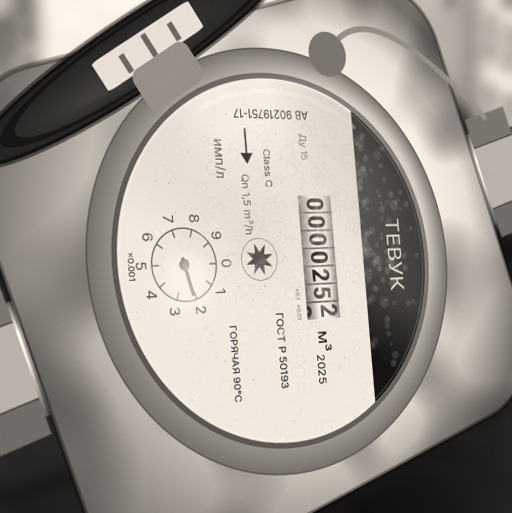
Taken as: 2.522,m³
